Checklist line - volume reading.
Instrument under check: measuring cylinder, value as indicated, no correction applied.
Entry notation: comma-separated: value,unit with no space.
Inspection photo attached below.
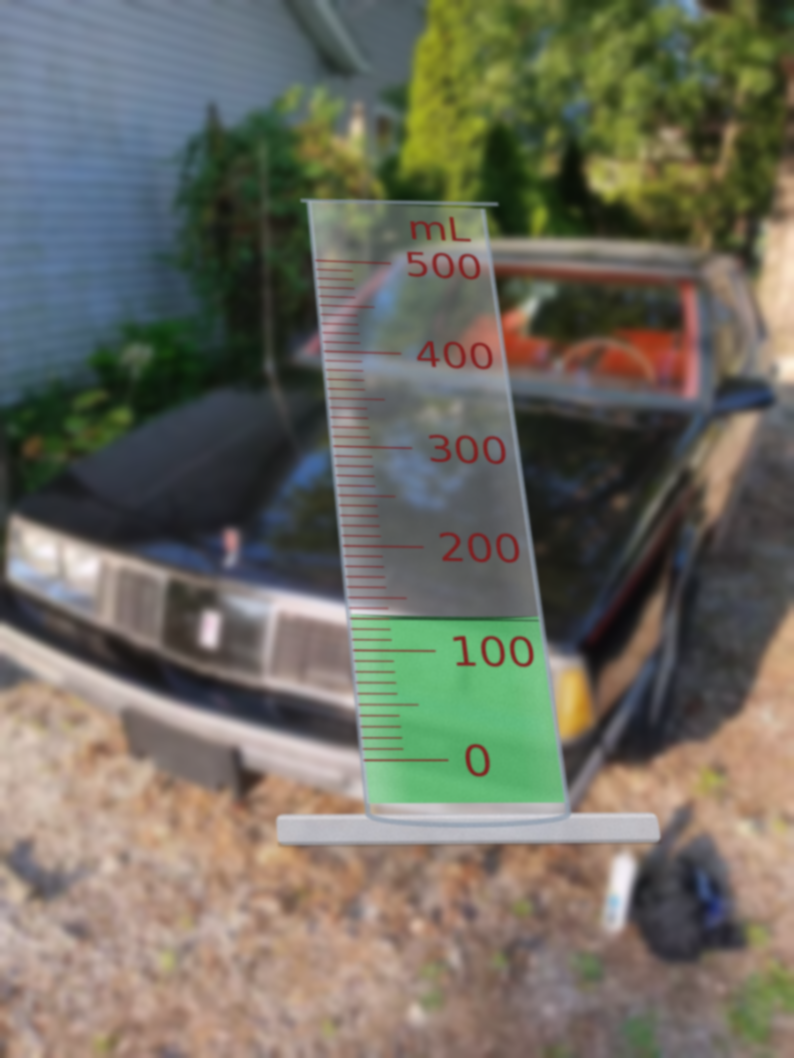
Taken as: 130,mL
